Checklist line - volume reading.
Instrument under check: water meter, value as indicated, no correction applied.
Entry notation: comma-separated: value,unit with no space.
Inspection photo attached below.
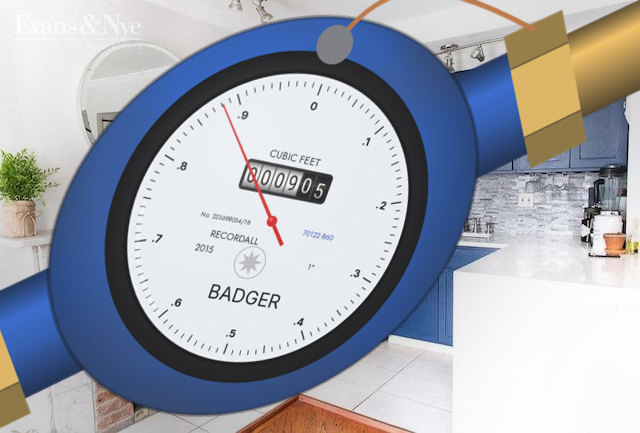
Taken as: 904.88,ft³
